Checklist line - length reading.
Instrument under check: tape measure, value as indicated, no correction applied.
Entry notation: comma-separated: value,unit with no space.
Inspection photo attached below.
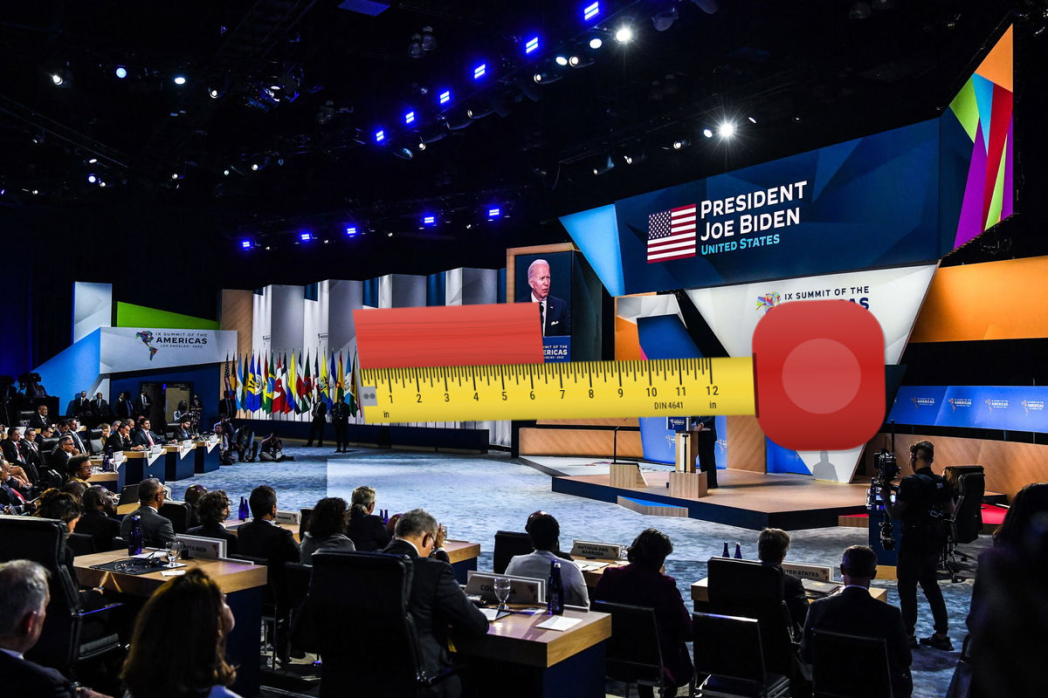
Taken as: 6.5,in
